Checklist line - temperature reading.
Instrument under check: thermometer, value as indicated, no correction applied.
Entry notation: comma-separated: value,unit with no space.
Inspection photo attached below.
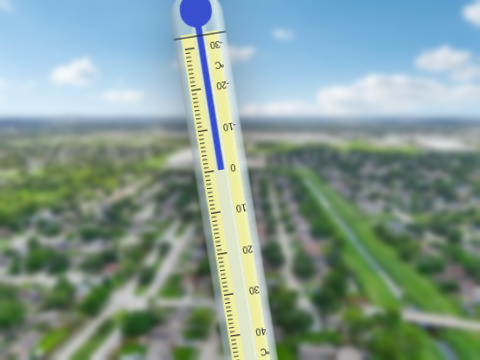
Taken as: 0,°C
